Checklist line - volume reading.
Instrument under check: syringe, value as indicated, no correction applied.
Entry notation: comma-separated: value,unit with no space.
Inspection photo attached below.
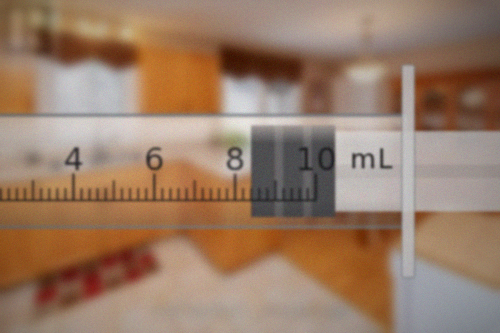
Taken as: 8.4,mL
